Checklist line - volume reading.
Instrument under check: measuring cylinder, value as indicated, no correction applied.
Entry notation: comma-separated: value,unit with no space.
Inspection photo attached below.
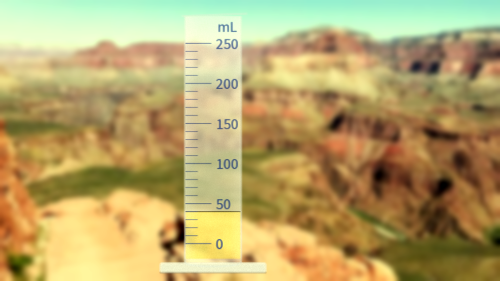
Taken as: 40,mL
